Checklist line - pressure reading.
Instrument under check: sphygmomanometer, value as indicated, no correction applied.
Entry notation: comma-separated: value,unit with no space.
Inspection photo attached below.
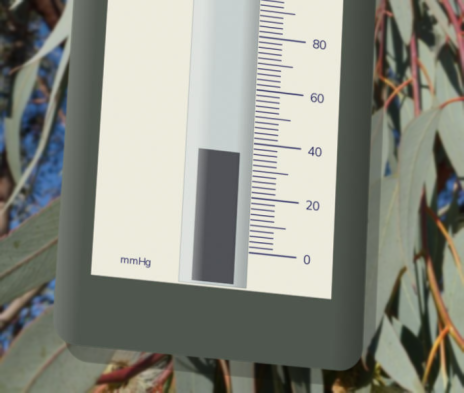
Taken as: 36,mmHg
